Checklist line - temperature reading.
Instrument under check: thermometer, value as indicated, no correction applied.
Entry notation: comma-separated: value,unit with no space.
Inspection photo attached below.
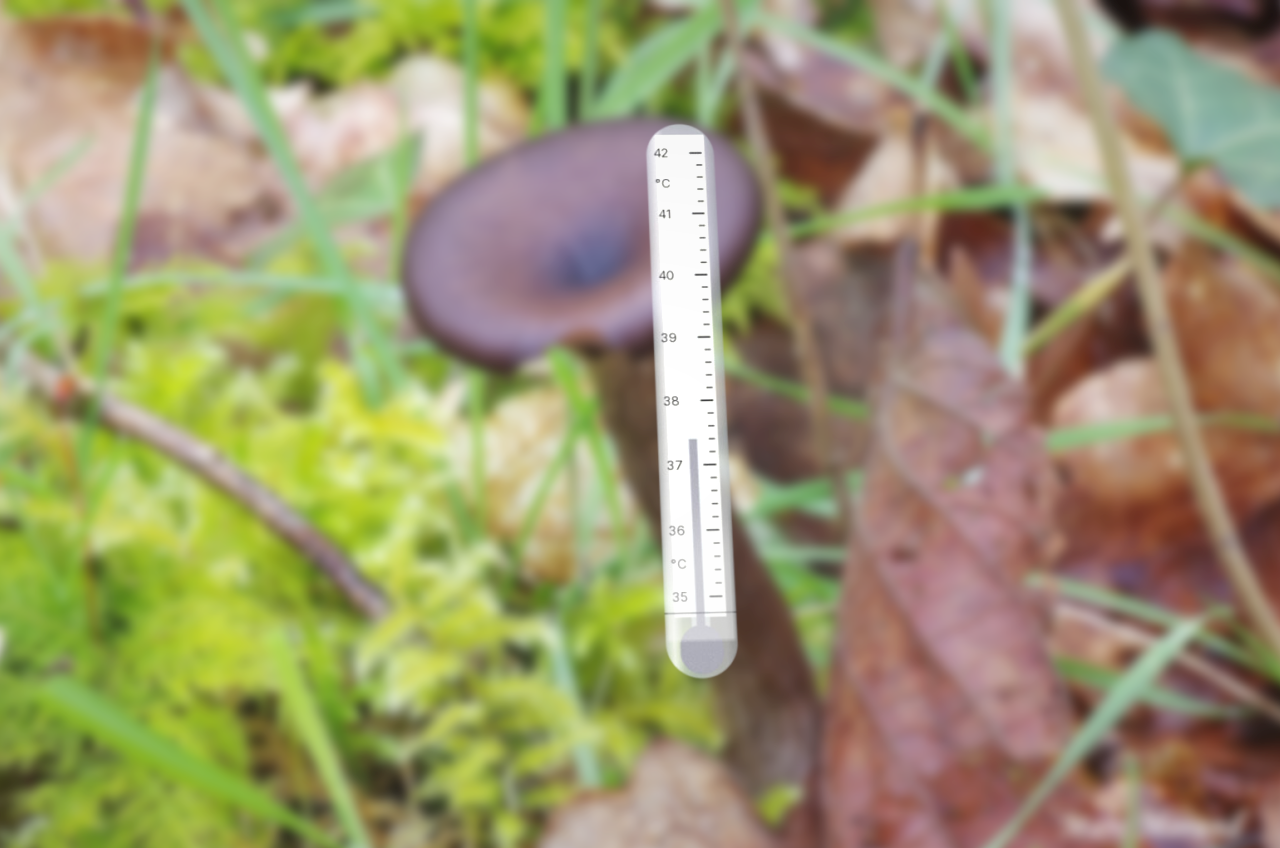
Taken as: 37.4,°C
